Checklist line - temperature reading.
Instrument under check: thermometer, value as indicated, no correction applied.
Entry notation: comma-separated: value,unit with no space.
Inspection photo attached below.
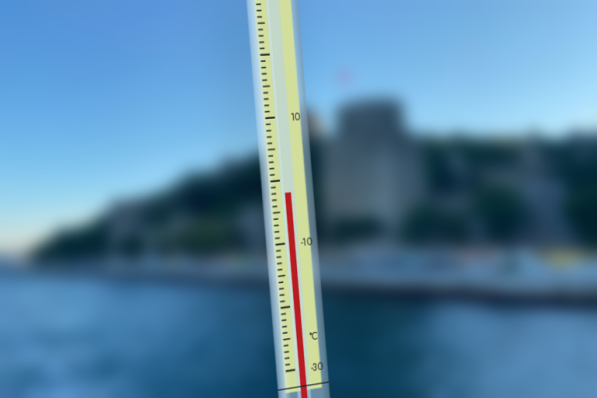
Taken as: -2,°C
